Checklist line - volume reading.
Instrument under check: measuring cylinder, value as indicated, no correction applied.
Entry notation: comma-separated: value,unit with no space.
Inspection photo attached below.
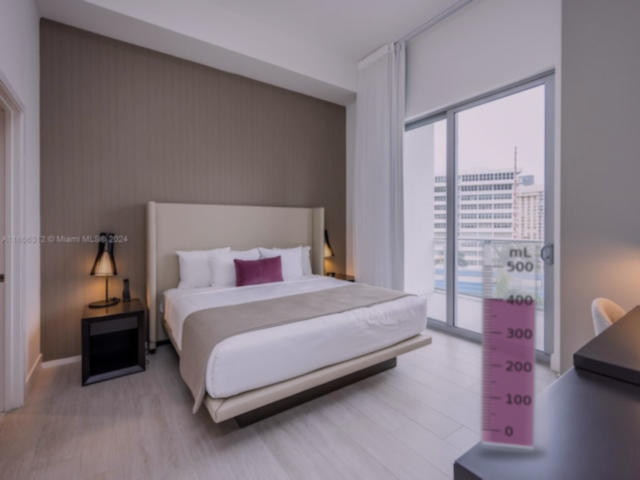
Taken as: 400,mL
